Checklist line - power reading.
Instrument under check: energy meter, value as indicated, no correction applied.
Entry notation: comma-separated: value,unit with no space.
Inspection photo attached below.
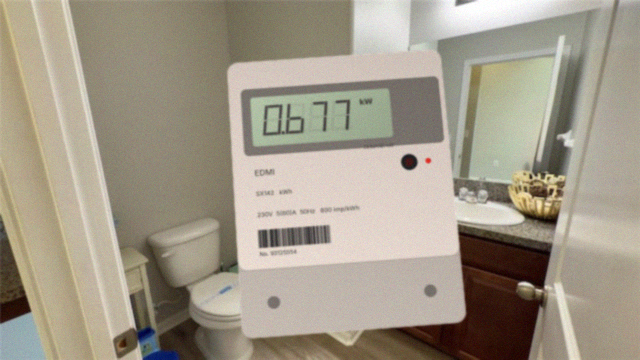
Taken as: 0.677,kW
